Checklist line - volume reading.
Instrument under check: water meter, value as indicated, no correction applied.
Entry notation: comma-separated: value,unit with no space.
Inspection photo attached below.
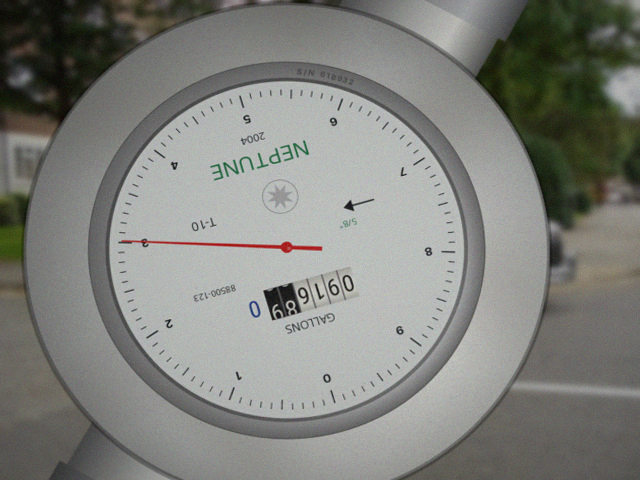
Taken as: 916893.0,gal
